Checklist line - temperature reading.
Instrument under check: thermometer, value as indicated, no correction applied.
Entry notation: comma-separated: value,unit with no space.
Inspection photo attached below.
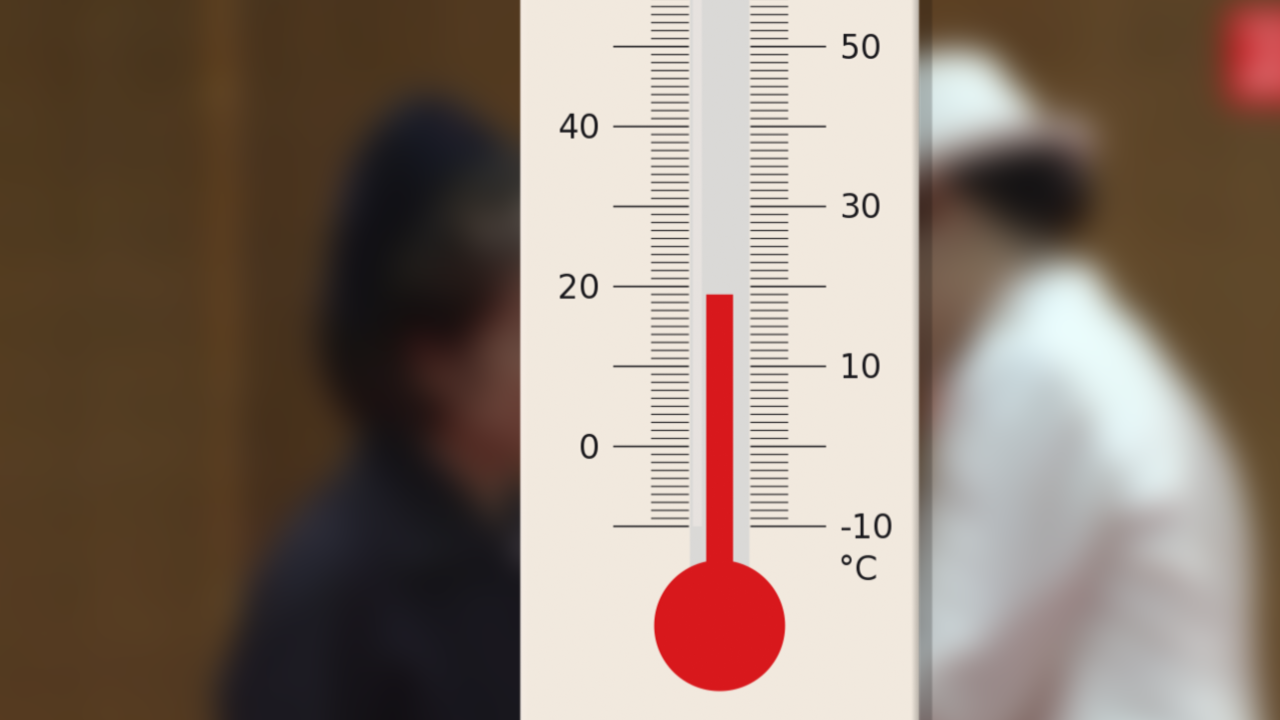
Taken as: 19,°C
